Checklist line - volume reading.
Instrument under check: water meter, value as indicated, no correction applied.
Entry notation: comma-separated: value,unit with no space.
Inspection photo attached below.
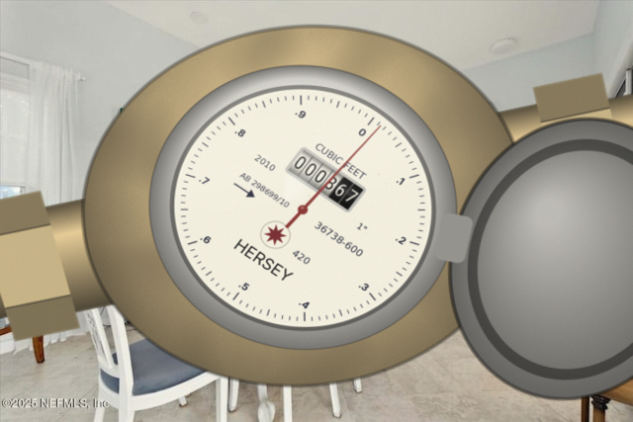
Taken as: 867.01,ft³
